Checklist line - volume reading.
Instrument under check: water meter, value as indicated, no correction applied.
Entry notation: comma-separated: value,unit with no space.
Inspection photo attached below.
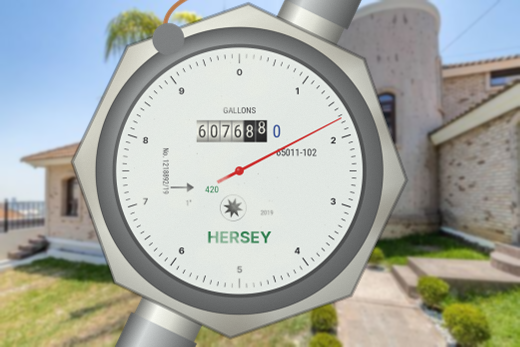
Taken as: 6076881.7,gal
